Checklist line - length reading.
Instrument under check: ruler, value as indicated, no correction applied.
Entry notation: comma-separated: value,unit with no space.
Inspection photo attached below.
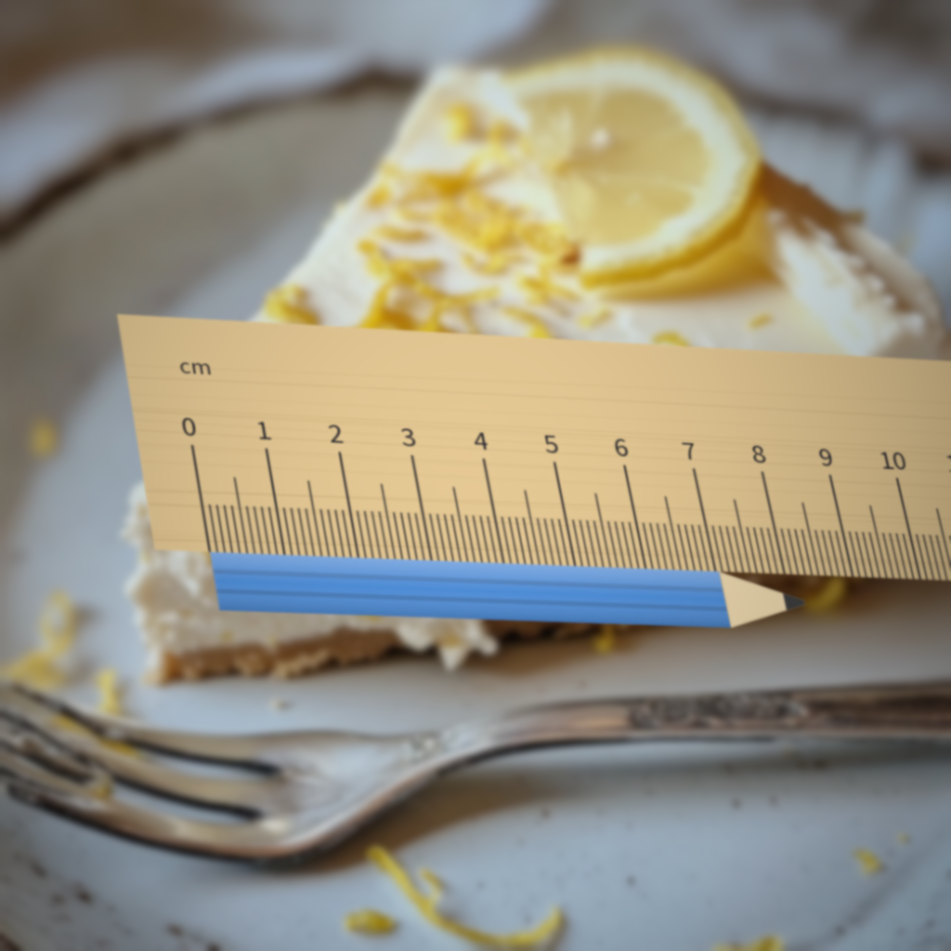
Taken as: 8.2,cm
